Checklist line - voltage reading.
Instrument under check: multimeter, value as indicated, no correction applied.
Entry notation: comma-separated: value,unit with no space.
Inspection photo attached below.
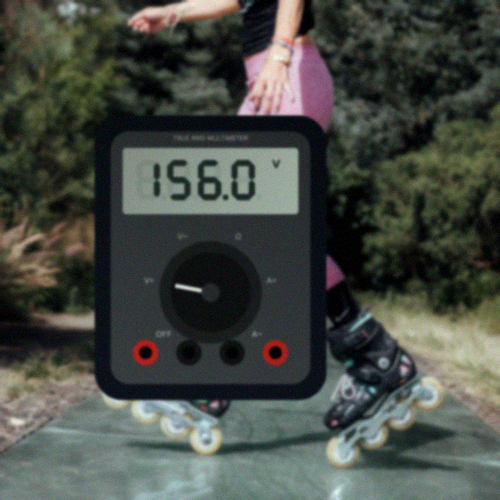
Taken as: 156.0,V
